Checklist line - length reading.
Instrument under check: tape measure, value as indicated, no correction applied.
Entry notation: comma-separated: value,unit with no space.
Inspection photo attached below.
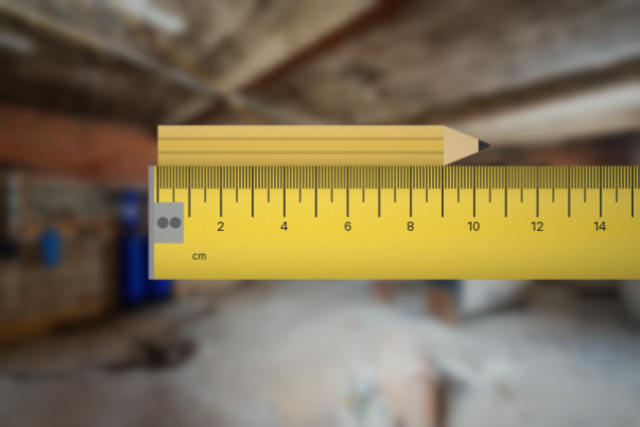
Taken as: 10.5,cm
